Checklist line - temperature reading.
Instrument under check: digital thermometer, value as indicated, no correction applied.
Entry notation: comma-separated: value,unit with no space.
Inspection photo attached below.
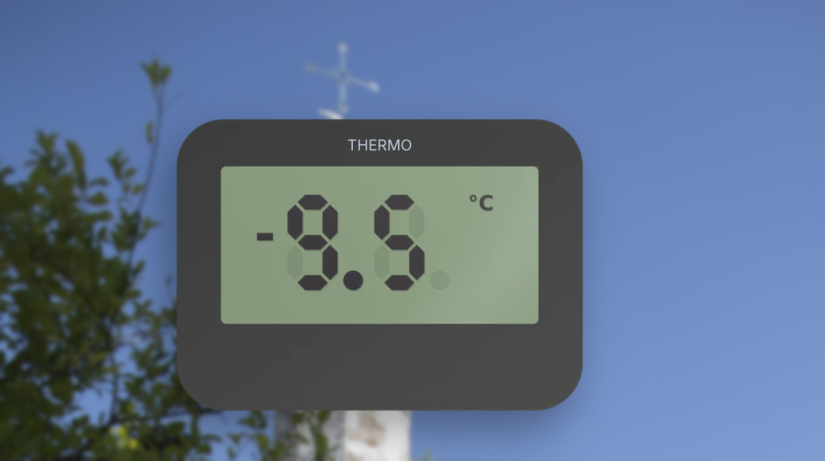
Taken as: -9.5,°C
